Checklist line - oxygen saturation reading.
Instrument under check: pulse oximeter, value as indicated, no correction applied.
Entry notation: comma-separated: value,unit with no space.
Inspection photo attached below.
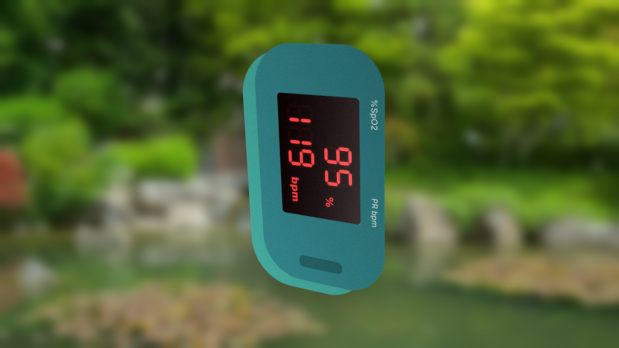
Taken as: 95,%
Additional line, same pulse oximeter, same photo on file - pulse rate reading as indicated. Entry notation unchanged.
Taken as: 119,bpm
